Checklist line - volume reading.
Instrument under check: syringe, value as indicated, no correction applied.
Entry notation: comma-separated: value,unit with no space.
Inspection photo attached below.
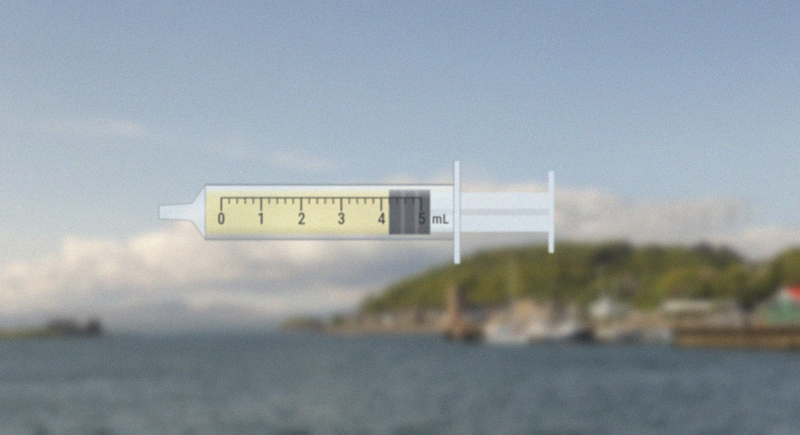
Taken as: 4.2,mL
